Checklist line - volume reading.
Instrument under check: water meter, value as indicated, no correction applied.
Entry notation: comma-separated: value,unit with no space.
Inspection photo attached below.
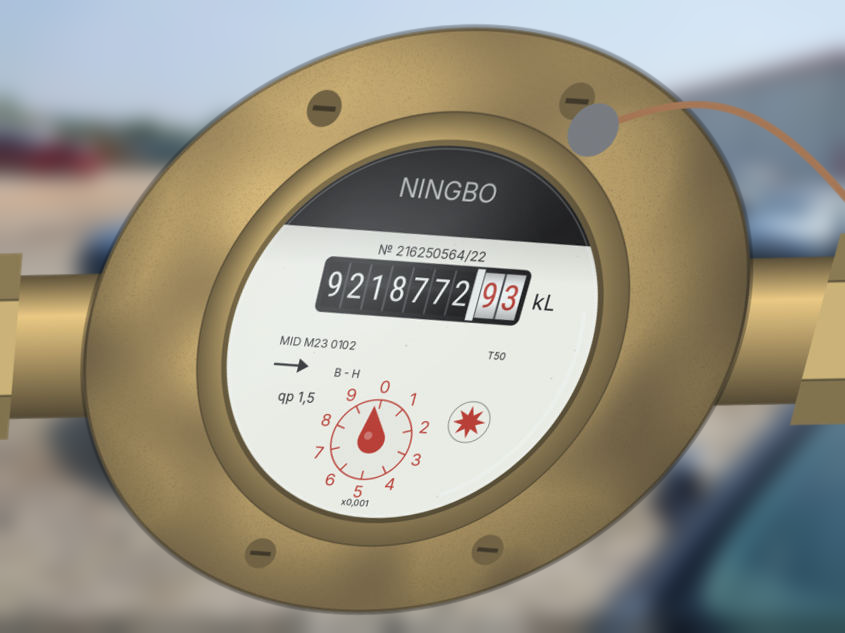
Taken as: 9218772.929,kL
